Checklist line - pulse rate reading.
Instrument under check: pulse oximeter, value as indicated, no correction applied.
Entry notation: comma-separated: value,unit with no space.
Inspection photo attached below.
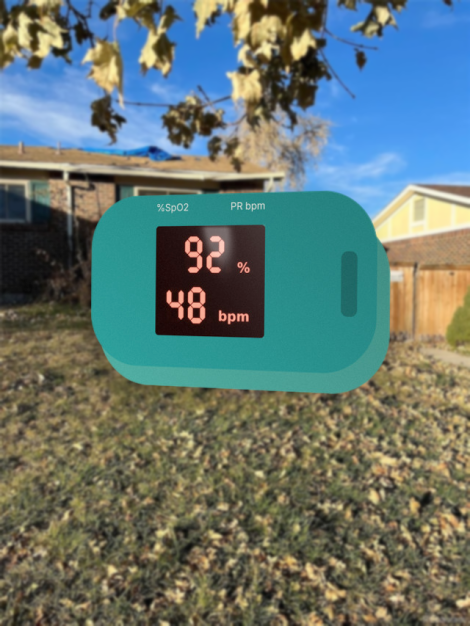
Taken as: 48,bpm
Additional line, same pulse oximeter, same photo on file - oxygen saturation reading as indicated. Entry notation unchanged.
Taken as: 92,%
